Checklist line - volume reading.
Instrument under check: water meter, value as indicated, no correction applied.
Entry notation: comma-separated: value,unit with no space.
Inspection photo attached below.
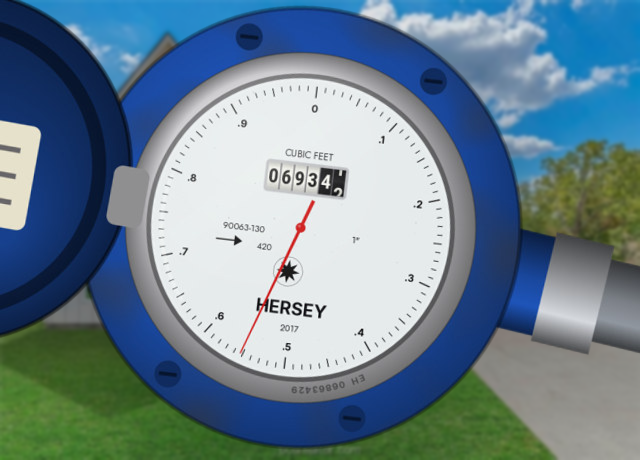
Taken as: 69341.55,ft³
